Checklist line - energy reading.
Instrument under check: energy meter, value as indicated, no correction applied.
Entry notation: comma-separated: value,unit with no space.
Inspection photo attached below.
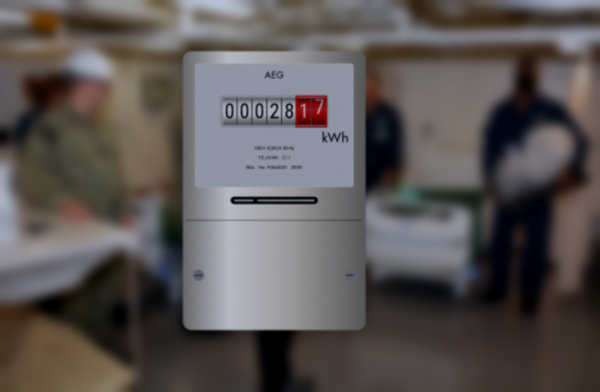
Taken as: 28.17,kWh
